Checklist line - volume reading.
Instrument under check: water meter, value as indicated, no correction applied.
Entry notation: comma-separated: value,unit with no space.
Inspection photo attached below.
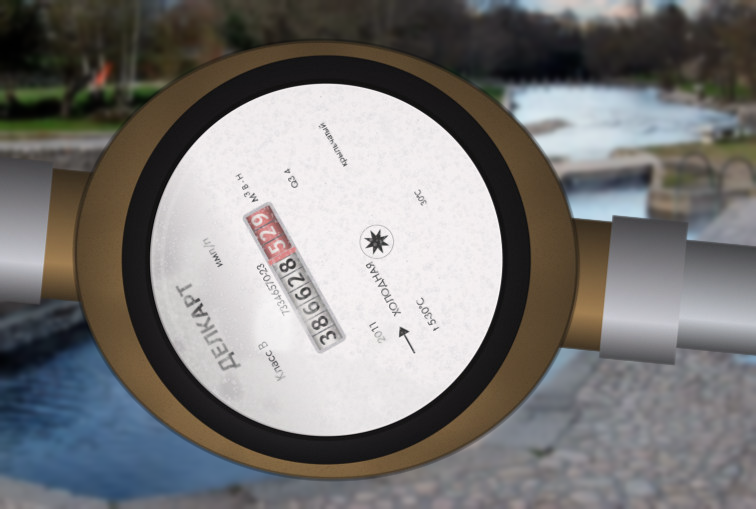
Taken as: 386628.529,m³
